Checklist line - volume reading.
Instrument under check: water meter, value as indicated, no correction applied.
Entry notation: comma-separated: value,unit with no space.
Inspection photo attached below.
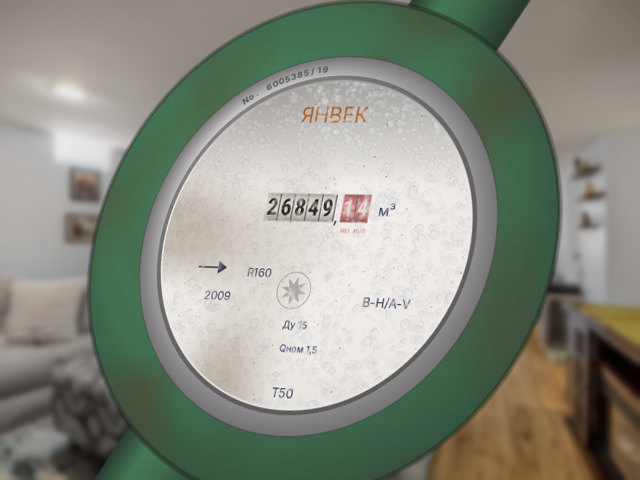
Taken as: 26849.14,m³
